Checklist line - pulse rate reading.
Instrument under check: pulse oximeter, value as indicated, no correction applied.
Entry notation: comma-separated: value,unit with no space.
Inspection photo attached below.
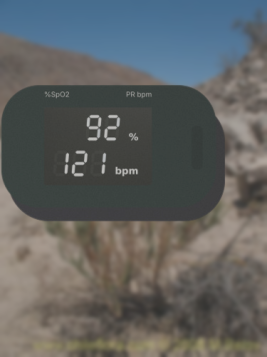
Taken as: 121,bpm
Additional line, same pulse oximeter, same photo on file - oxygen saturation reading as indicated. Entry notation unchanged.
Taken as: 92,%
